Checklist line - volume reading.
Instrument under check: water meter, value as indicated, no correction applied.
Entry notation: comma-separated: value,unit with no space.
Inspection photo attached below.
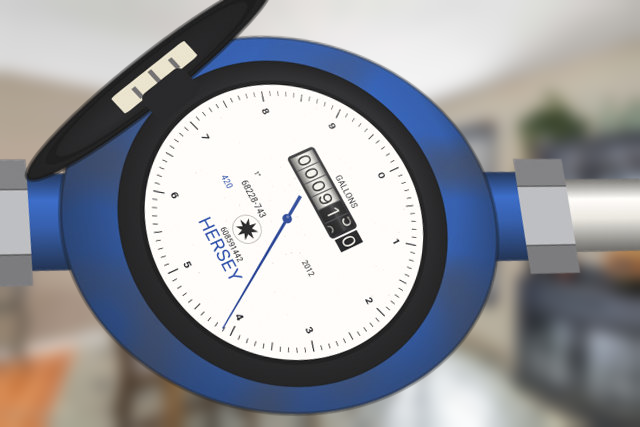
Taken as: 9154.1,gal
